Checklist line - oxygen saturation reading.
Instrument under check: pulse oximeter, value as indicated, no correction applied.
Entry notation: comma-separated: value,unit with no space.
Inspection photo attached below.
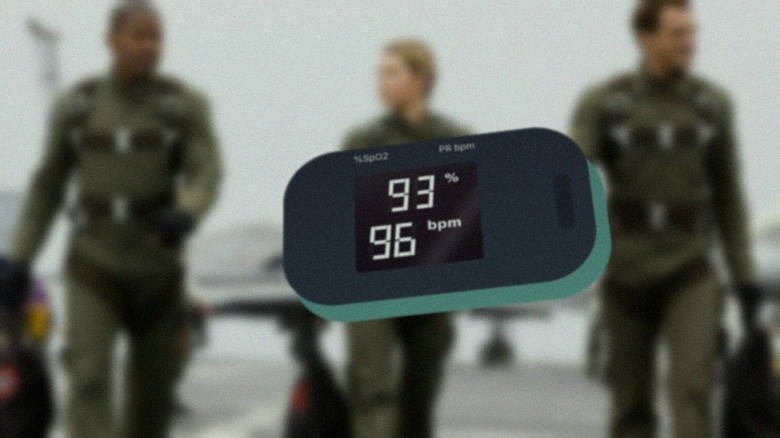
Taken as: 93,%
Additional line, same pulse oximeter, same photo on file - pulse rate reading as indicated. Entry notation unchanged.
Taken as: 96,bpm
